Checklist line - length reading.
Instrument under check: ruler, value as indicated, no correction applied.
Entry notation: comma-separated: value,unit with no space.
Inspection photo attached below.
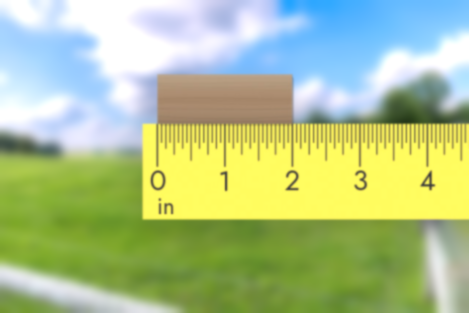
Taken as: 2,in
